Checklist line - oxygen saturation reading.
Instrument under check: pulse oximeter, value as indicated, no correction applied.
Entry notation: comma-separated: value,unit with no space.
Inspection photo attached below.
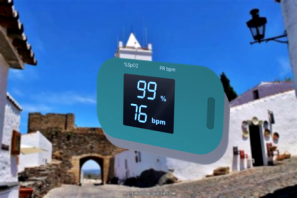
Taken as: 99,%
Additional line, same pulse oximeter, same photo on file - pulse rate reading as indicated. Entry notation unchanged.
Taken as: 76,bpm
